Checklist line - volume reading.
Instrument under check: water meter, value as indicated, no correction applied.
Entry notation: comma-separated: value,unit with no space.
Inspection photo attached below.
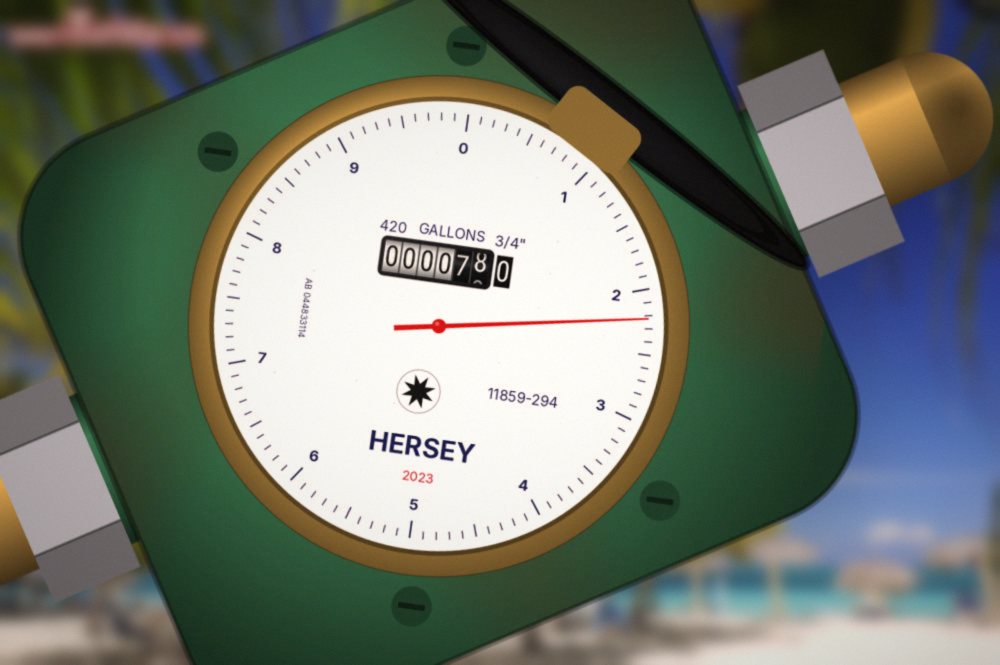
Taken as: 782.2,gal
